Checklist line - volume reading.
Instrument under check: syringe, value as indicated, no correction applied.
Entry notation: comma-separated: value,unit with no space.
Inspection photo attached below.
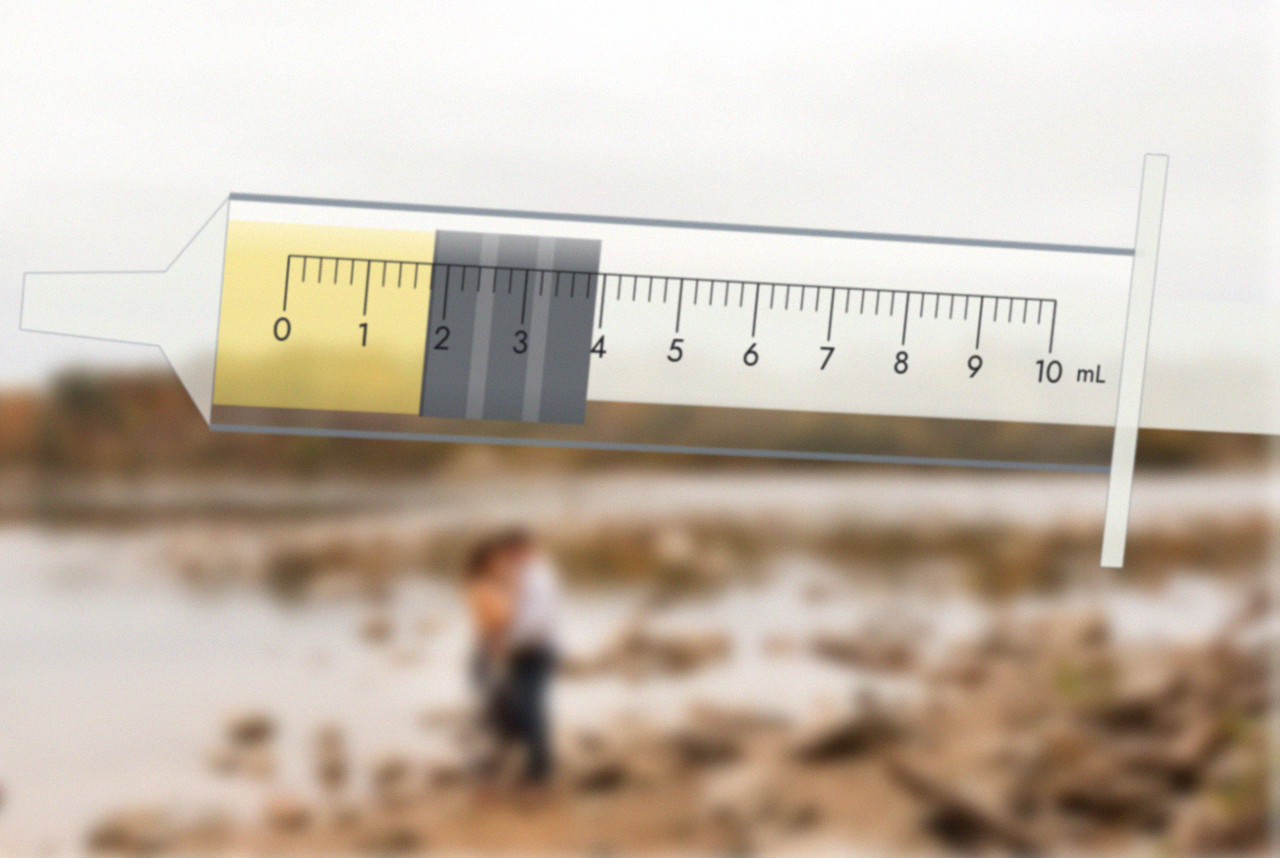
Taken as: 1.8,mL
